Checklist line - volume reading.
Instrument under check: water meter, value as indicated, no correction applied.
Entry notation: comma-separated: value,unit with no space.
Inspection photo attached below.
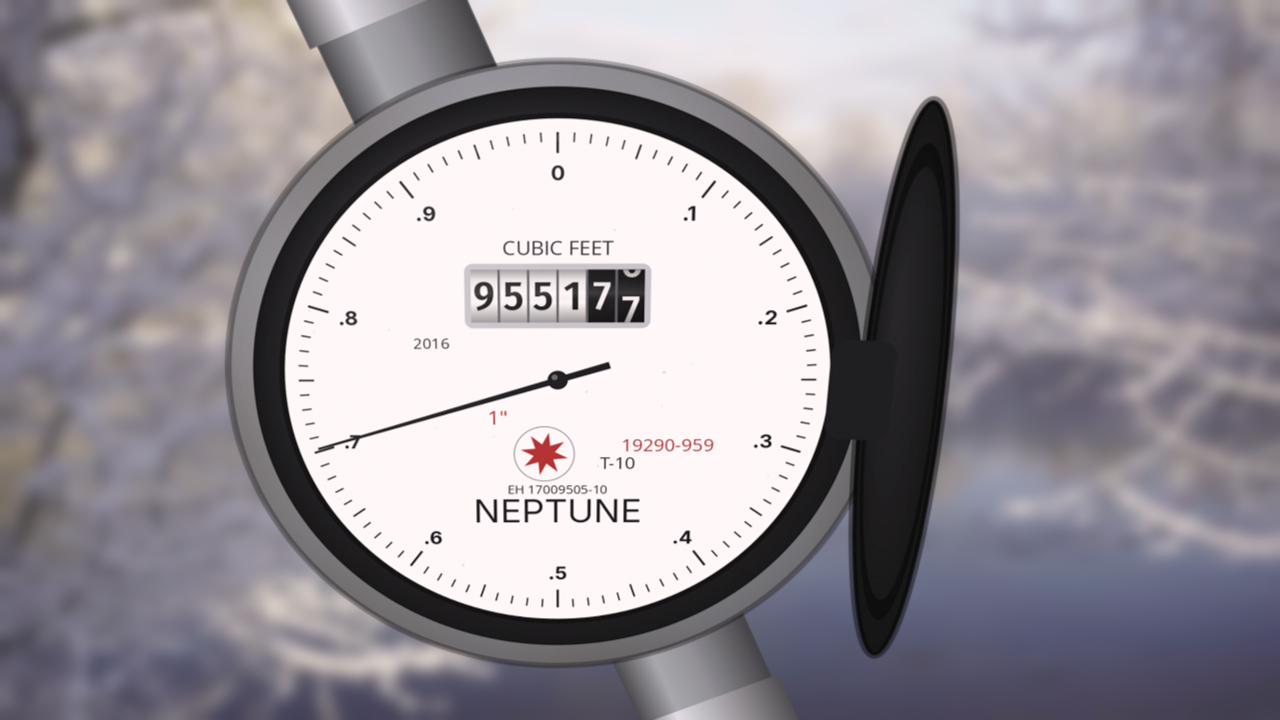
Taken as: 955176.70,ft³
